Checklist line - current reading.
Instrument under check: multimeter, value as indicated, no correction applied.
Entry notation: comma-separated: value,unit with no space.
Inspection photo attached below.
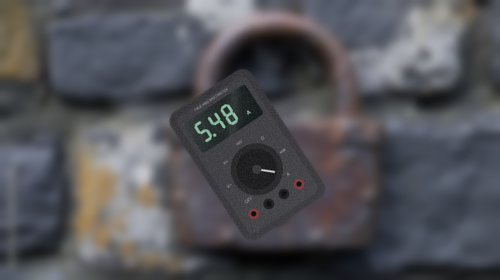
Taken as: 5.48,A
